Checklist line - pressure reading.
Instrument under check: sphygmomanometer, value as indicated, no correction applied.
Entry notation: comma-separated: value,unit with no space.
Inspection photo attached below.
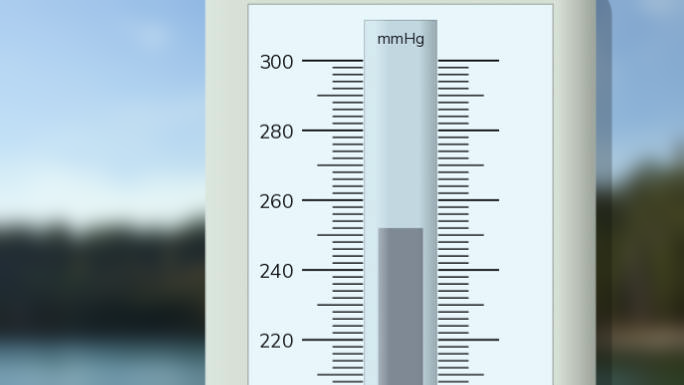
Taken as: 252,mmHg
